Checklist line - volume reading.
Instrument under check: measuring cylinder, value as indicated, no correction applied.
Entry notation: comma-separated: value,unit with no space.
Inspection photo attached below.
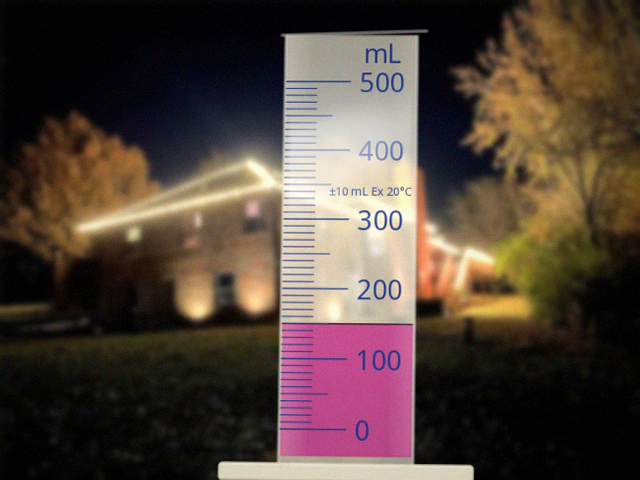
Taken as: 150,mL
